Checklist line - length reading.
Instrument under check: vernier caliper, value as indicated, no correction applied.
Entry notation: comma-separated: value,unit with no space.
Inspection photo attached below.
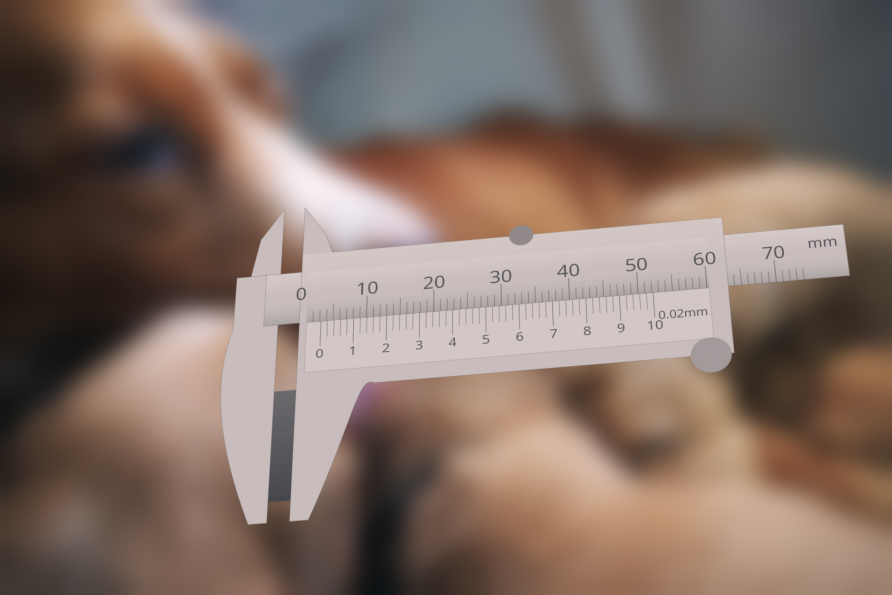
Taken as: 3.2,mm
